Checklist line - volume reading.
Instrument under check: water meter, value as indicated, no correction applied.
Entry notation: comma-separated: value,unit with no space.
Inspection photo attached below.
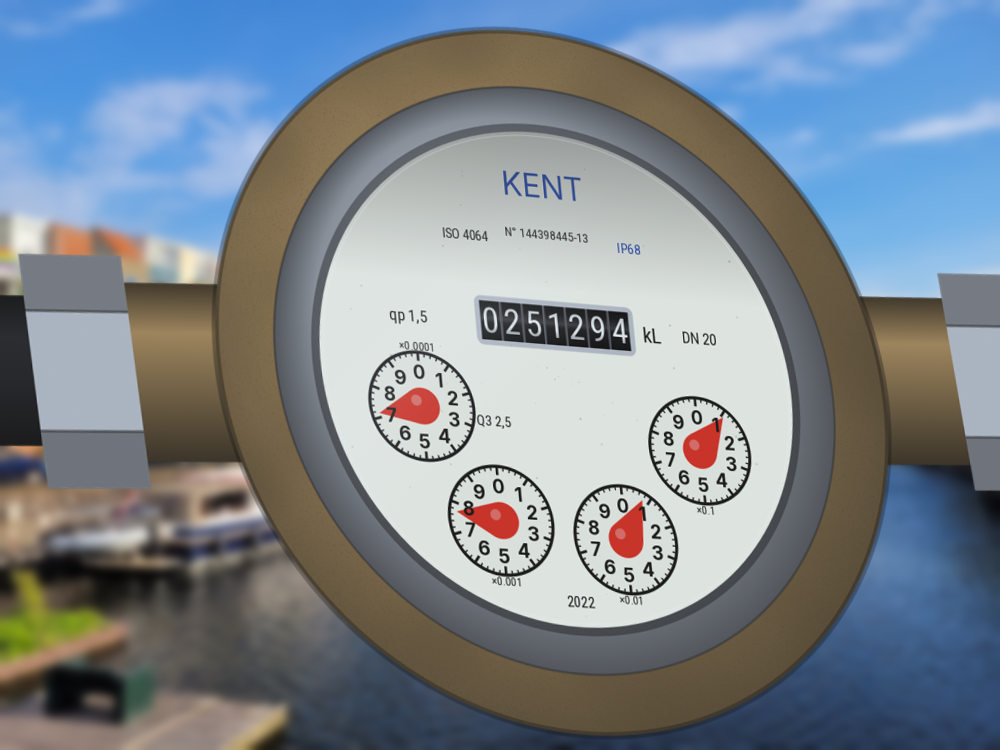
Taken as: 251294.1077,kL
